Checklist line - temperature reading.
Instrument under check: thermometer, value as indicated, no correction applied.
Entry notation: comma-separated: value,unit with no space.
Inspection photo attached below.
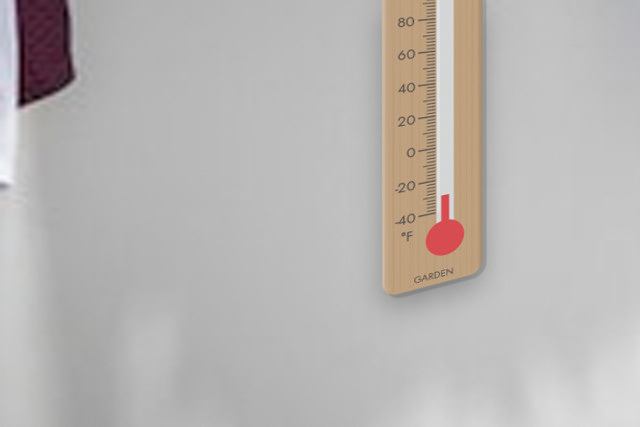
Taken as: -30,°F
